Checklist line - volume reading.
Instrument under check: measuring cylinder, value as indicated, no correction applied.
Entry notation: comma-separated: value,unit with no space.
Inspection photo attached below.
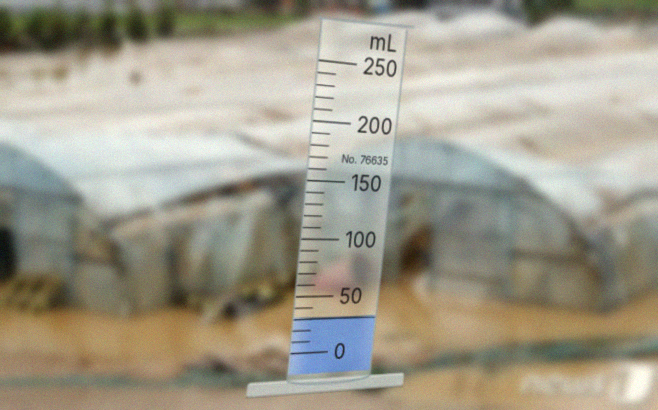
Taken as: 30,mL
